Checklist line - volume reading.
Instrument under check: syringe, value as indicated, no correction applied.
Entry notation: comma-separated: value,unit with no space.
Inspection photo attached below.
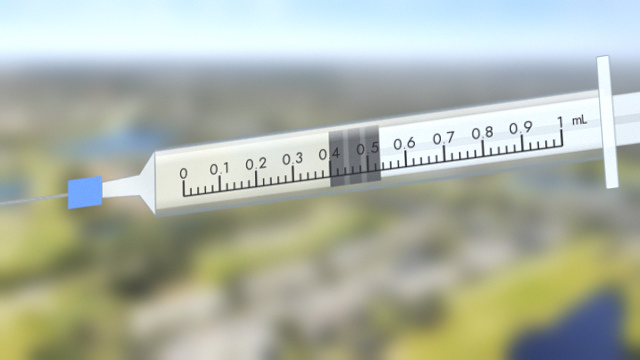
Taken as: 0.4,mL
